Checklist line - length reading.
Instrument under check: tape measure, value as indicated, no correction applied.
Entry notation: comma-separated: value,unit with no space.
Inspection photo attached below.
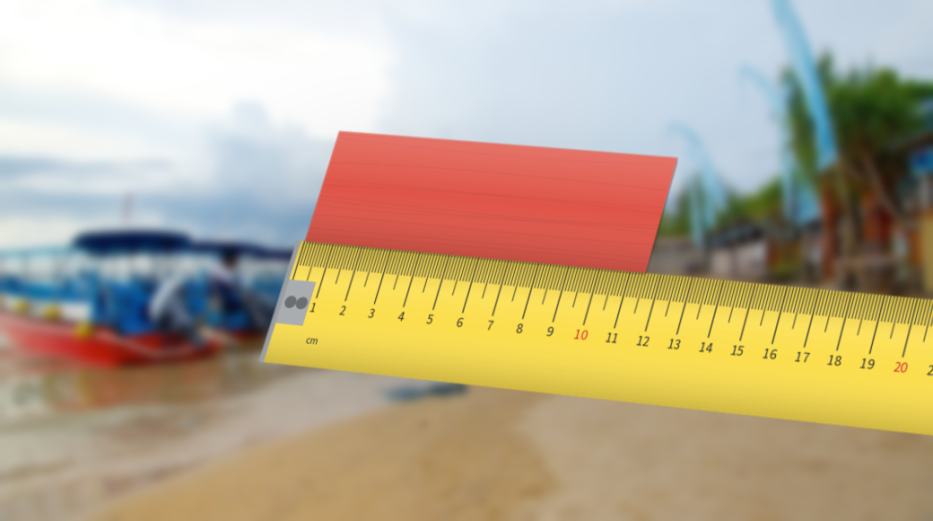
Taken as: 11.5,cm
